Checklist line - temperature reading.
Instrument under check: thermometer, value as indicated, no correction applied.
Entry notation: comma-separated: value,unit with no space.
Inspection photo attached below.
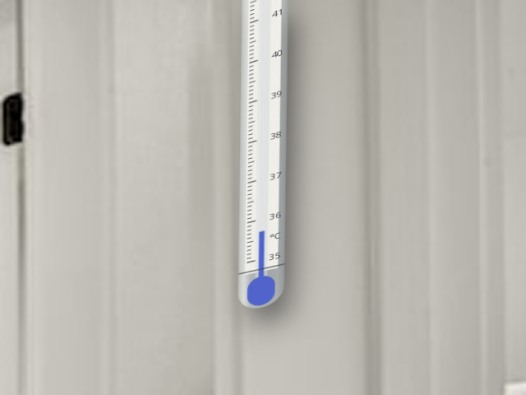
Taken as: 35.7,°C
